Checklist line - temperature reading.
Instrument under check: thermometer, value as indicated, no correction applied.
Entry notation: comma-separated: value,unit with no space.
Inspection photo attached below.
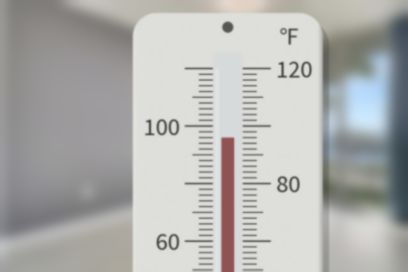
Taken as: 96,°F
